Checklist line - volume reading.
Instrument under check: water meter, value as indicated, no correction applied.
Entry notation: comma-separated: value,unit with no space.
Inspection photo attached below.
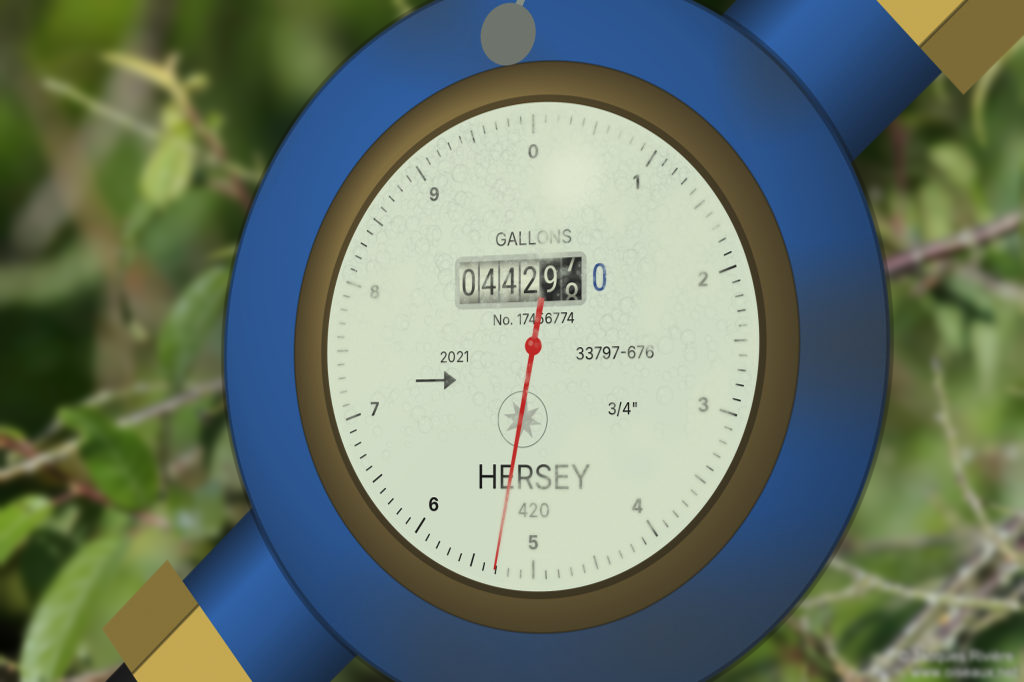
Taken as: 442975.3,gal
